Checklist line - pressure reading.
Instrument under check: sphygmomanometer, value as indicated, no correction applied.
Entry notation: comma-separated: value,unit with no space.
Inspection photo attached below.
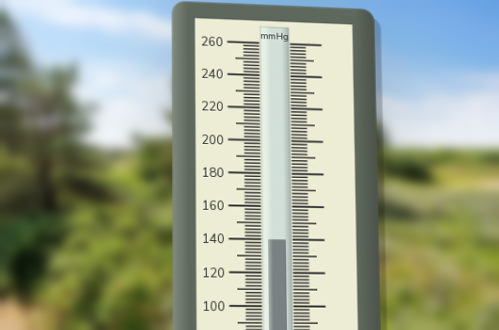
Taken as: 140,mmHg
